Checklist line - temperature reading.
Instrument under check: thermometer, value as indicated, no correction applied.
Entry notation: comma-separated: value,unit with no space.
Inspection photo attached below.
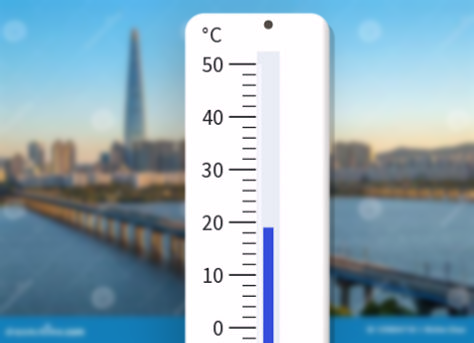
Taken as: 19,°C
